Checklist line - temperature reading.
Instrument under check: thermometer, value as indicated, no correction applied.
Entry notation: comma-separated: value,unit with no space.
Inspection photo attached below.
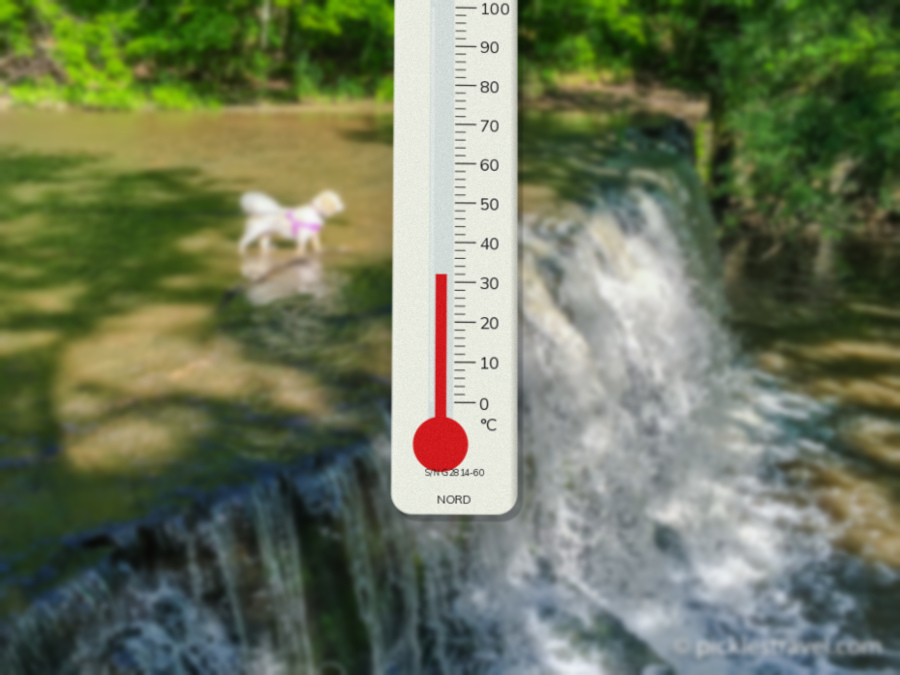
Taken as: 32,°C
